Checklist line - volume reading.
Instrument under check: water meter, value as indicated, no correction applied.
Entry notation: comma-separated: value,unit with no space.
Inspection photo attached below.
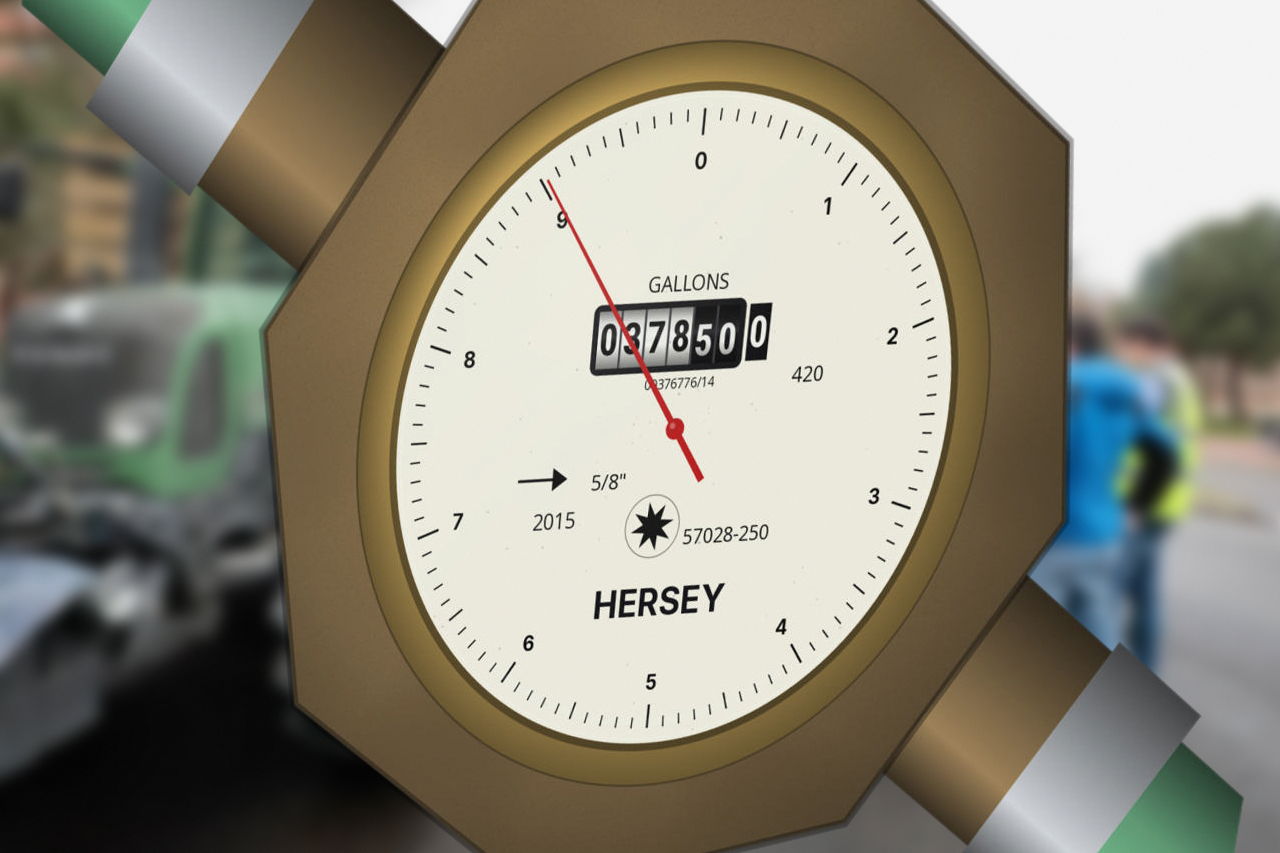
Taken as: 378499.0,gal
